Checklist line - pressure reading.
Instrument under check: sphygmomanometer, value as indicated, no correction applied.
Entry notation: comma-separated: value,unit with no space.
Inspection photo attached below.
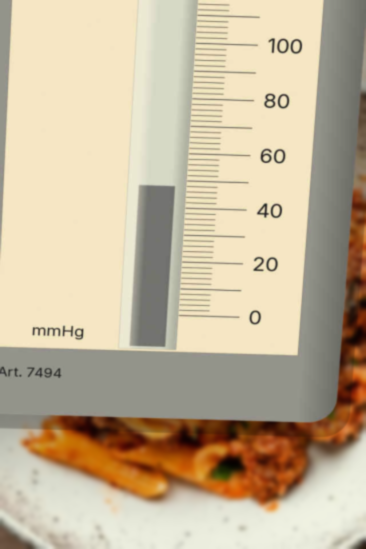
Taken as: 48,mmHg
